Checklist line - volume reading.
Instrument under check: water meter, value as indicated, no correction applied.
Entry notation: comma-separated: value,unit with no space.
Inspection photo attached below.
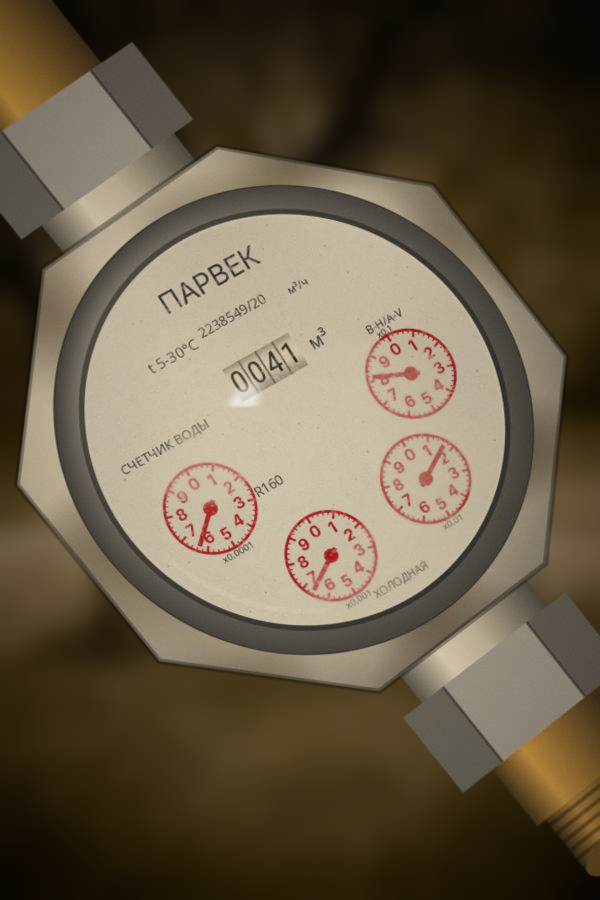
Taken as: 41.8166,m³
